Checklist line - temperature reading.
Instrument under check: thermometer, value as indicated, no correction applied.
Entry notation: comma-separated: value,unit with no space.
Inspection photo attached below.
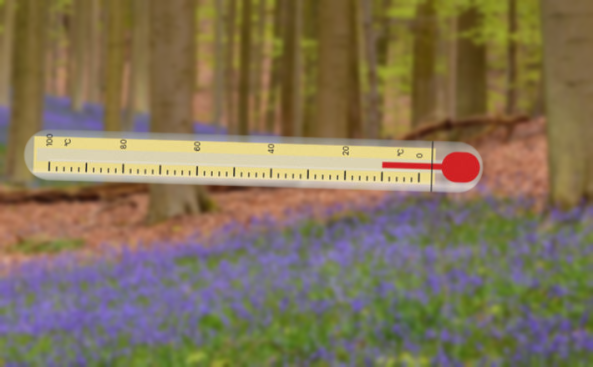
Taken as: 10,°C
